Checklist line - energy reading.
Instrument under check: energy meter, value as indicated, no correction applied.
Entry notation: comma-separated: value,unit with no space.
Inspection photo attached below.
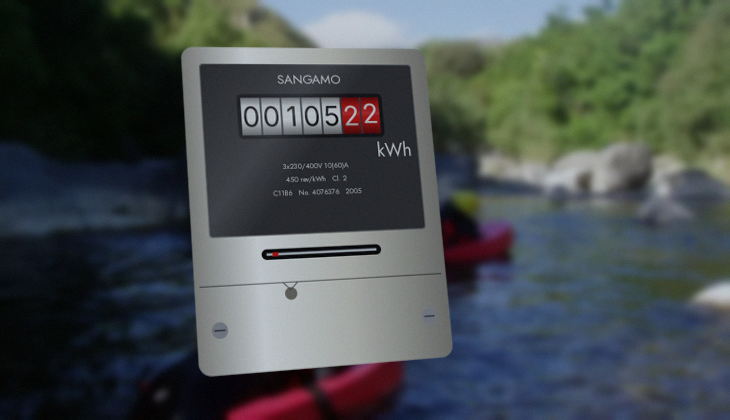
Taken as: 105.22,kWh
